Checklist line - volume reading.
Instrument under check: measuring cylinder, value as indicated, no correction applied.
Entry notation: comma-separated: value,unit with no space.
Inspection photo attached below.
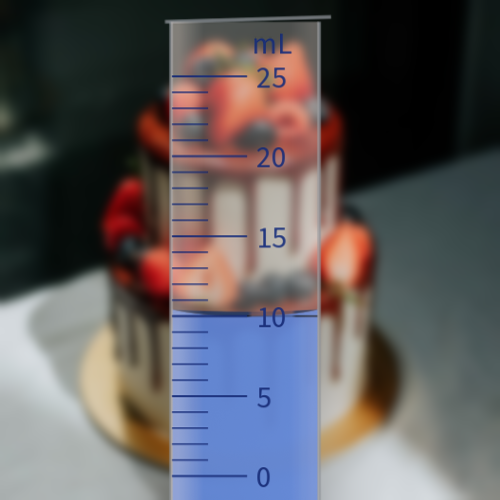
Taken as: 10,mL
